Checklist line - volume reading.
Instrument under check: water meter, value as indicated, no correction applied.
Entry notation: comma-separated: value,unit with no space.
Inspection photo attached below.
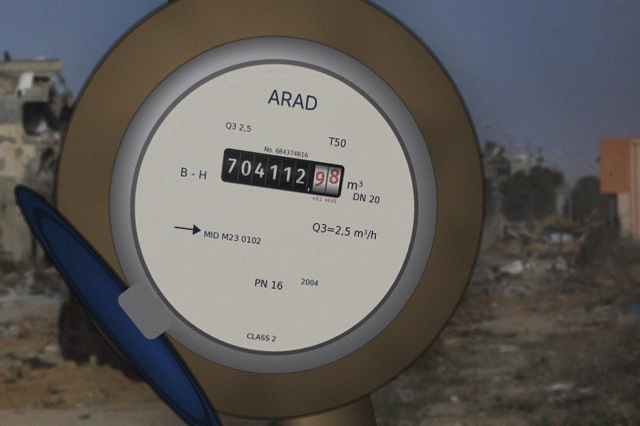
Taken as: 704112.98,m³
